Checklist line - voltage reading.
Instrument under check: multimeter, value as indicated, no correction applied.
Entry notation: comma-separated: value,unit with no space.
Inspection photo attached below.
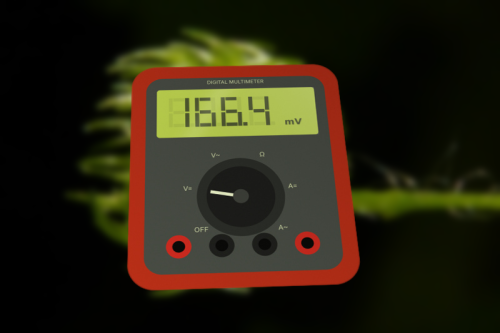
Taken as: 166.4,mV
